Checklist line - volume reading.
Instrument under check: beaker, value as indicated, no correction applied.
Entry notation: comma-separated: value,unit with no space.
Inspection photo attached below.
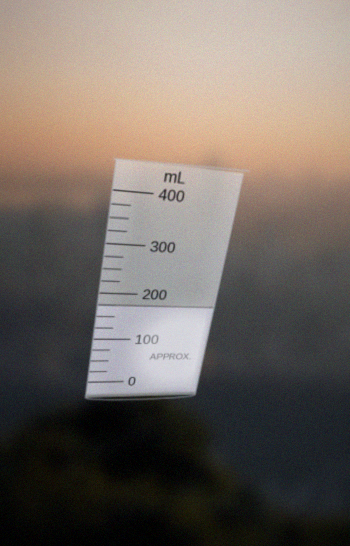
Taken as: 175,mL
